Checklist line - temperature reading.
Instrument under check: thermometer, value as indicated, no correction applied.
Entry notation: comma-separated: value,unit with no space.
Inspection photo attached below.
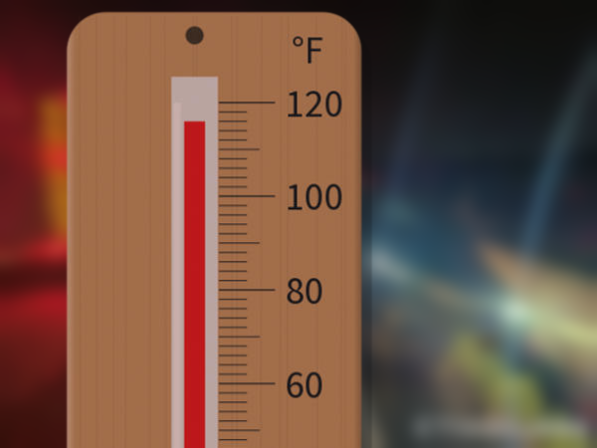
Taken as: 116,°F
